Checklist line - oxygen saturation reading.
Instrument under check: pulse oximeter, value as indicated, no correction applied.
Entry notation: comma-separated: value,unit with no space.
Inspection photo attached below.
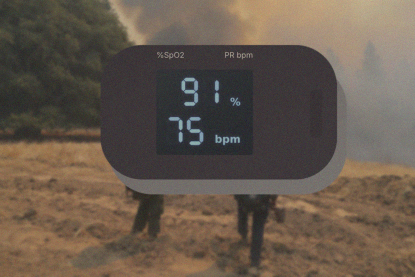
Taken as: 91,%
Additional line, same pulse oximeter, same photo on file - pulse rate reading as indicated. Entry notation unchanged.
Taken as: 75,bpm
